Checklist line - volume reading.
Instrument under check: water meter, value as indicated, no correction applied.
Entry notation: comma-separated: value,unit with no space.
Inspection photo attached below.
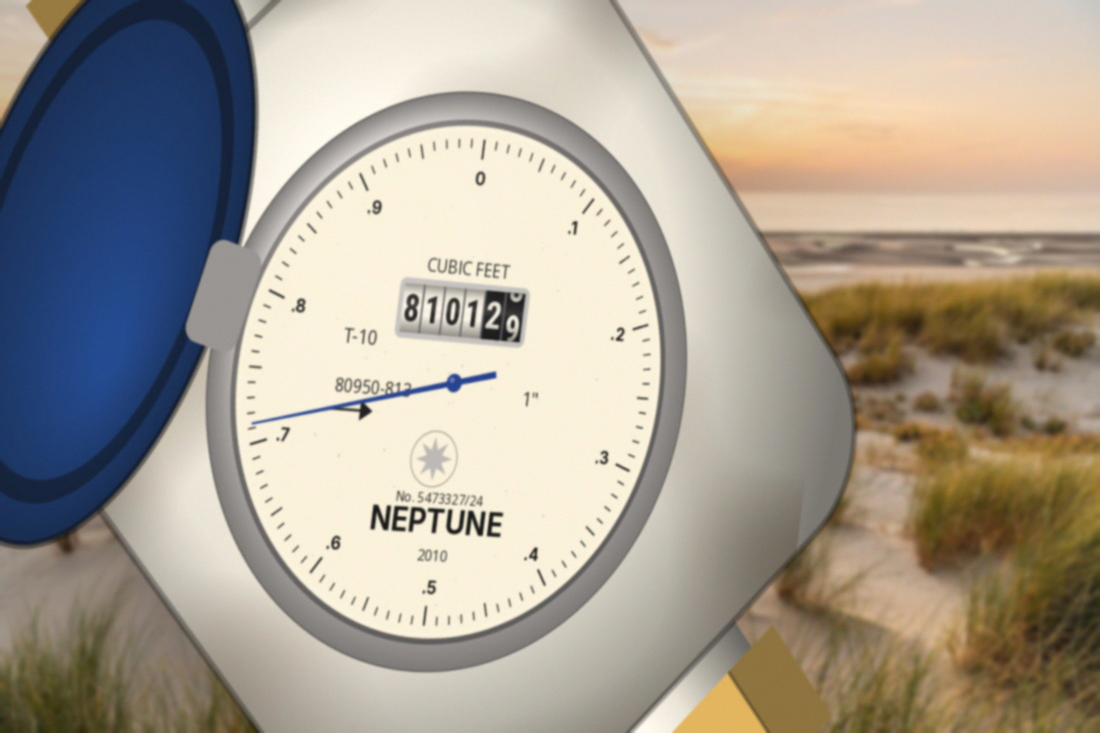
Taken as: 810128.71,ft³
